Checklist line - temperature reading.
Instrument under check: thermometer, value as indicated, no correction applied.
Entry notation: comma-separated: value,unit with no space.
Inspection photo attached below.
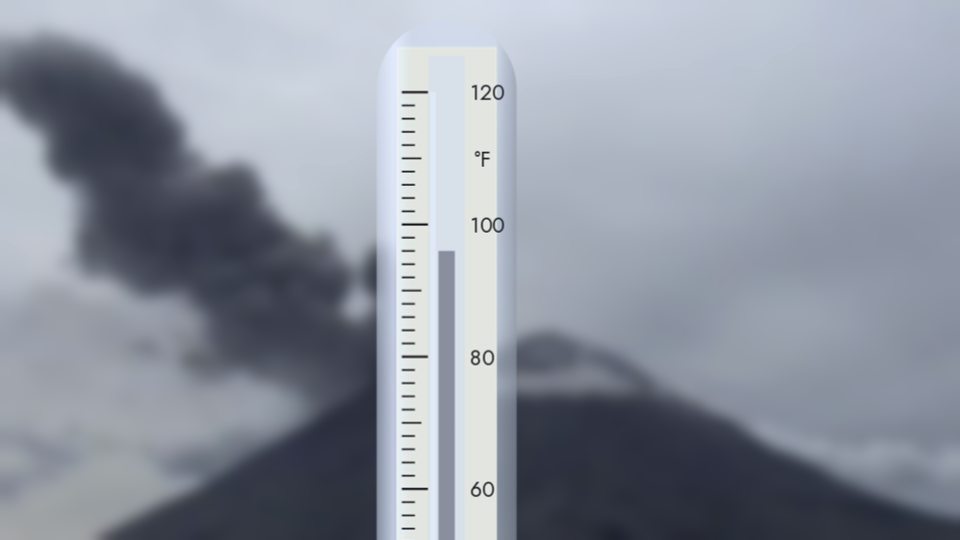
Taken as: 96,°F
